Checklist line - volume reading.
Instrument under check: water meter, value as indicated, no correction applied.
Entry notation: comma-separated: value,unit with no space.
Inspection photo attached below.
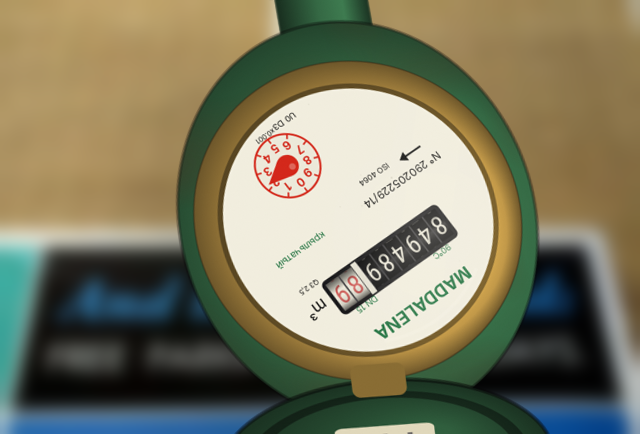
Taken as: 849489.892,m³
